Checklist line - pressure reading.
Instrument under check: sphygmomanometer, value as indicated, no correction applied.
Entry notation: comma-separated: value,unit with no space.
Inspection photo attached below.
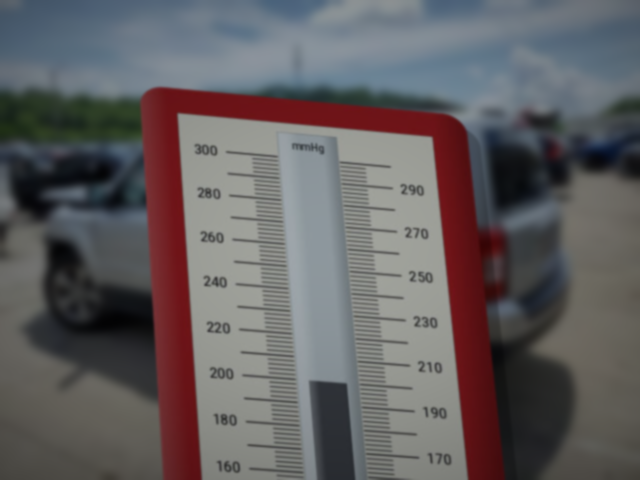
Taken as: 200,mmHg
